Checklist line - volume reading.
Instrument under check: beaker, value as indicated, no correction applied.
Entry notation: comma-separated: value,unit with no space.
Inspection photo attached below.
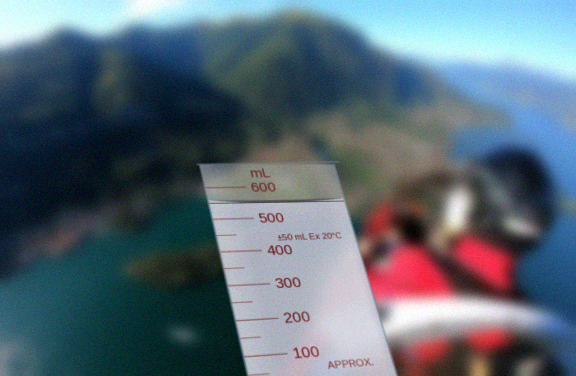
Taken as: 550,mL
